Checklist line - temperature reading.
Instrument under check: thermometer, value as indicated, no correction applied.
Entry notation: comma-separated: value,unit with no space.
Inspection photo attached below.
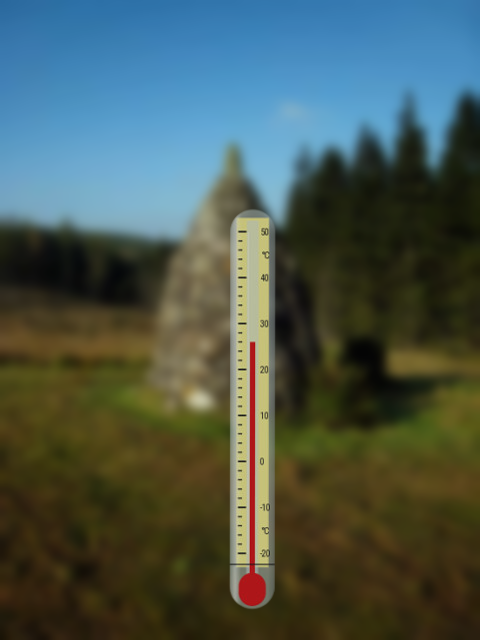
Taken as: 26,°C
